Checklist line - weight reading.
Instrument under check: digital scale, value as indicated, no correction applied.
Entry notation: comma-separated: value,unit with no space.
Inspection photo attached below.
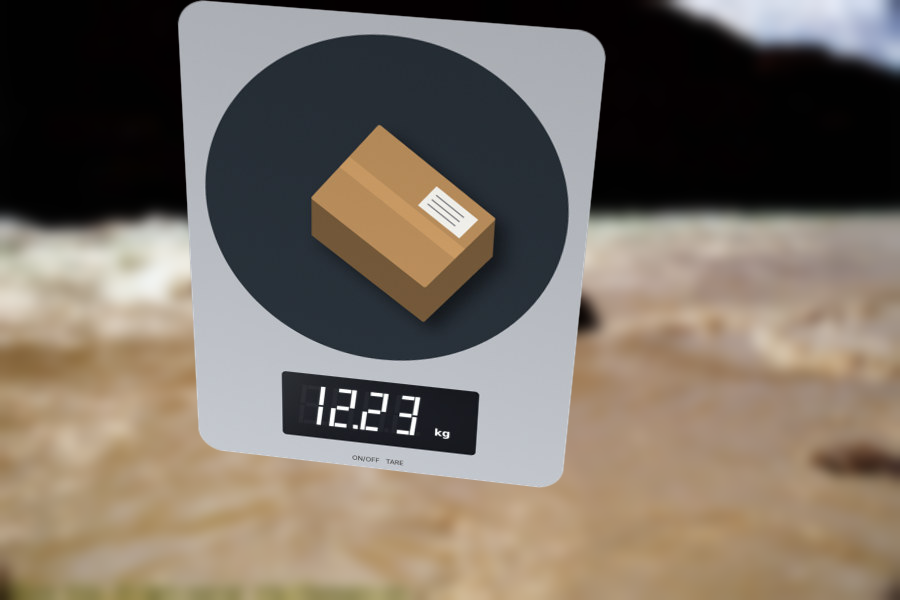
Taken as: 12.23,kg
